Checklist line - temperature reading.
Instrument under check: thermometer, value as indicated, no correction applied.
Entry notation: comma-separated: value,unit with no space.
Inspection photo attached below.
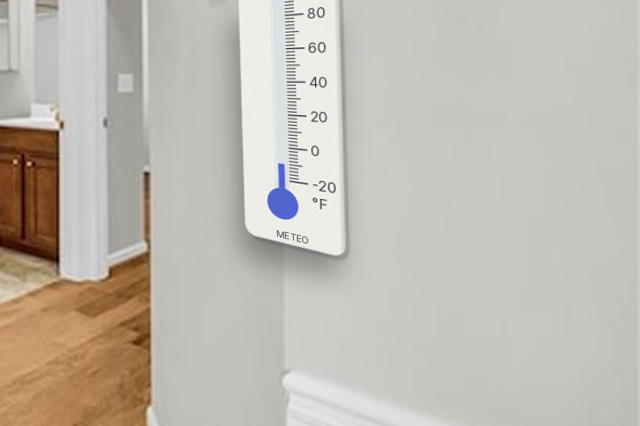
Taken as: -10,°F
